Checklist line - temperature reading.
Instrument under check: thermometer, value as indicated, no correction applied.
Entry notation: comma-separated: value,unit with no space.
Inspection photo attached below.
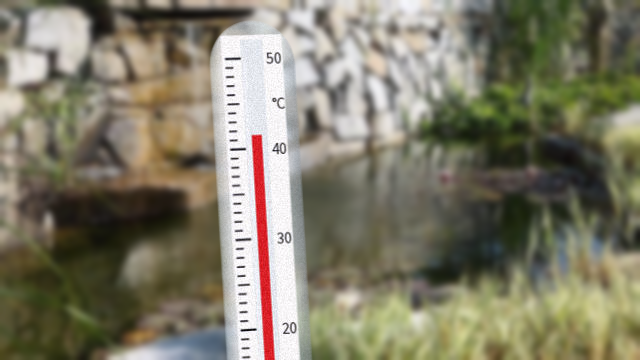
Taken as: 41.5,°C
